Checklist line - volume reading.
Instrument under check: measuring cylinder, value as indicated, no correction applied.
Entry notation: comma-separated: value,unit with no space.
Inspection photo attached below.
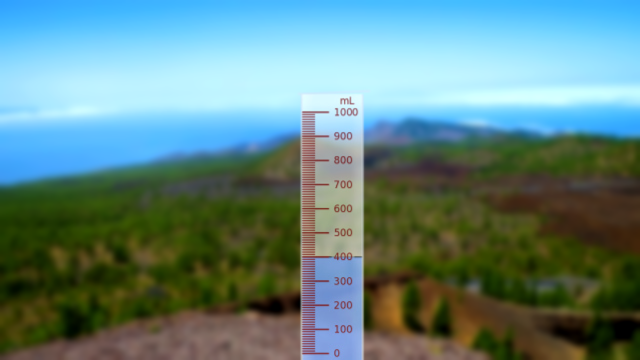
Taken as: 400,mL
